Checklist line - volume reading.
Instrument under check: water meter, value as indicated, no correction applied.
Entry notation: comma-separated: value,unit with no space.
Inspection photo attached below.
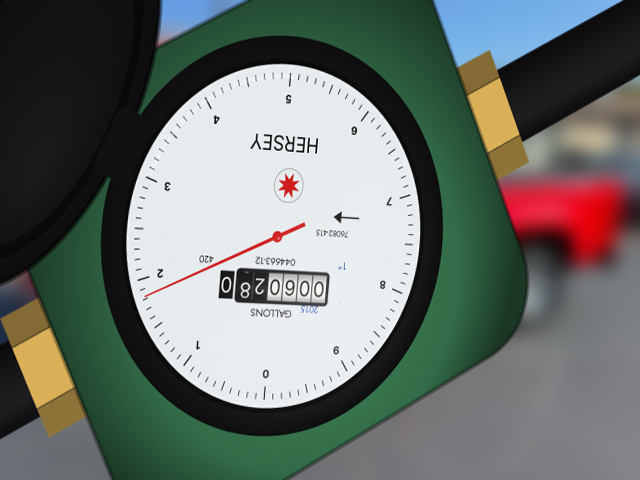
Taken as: 60281.8,gal
